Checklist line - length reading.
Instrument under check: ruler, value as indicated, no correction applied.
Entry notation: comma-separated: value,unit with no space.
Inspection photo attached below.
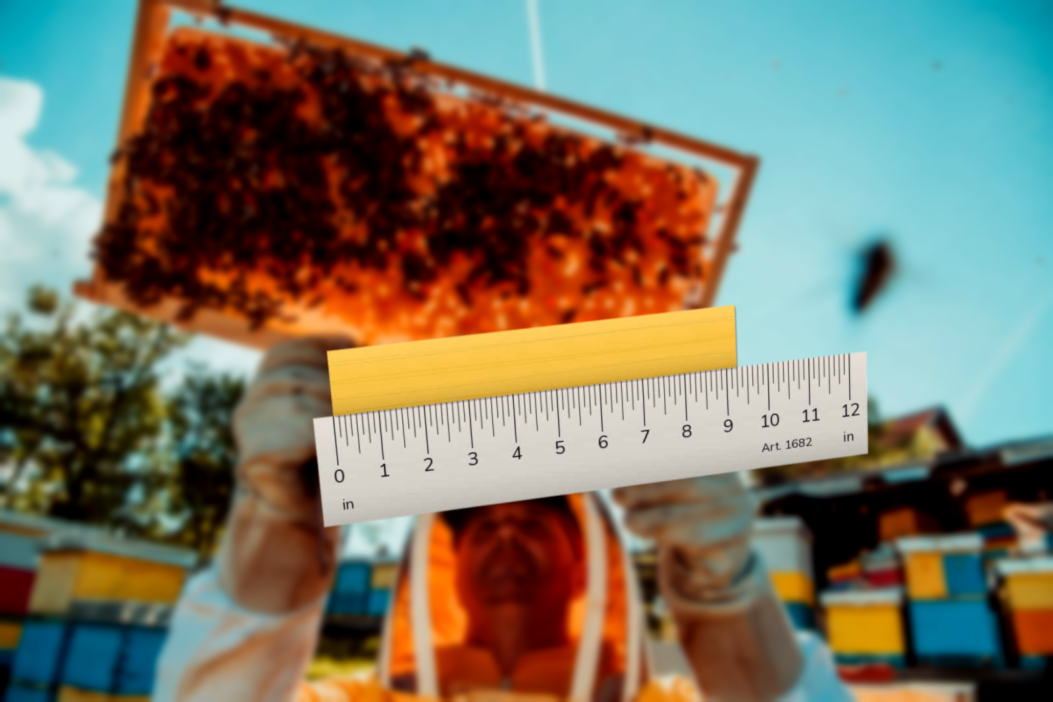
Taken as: 9.25,in
